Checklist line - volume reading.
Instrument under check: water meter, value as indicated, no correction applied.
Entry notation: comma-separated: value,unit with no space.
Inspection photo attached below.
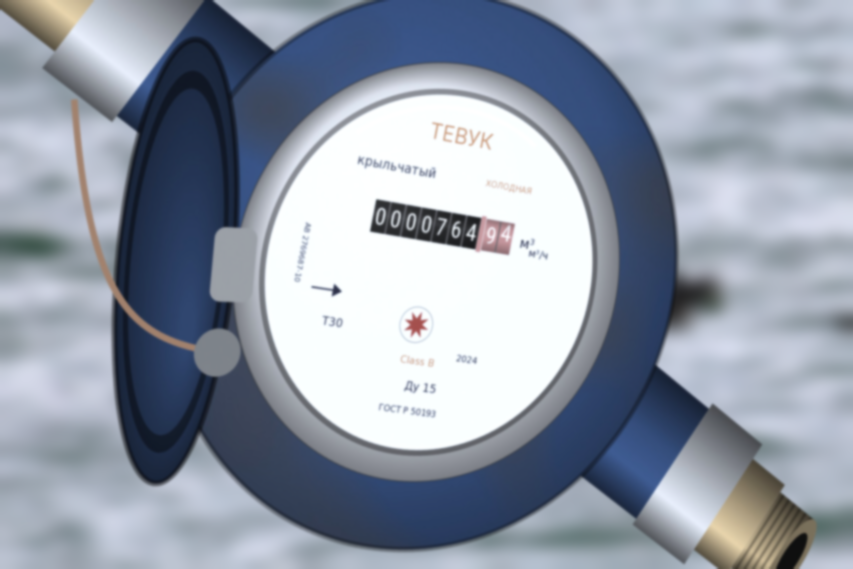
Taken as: 764.94,m³
